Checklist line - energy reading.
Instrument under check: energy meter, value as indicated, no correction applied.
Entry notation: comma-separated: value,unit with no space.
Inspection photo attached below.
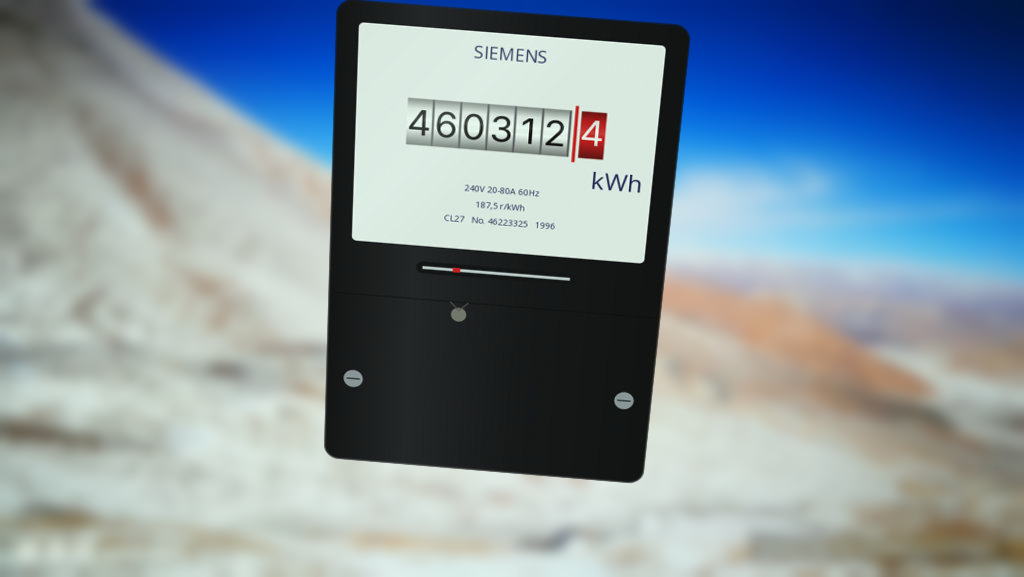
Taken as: 460312.4,kWh
